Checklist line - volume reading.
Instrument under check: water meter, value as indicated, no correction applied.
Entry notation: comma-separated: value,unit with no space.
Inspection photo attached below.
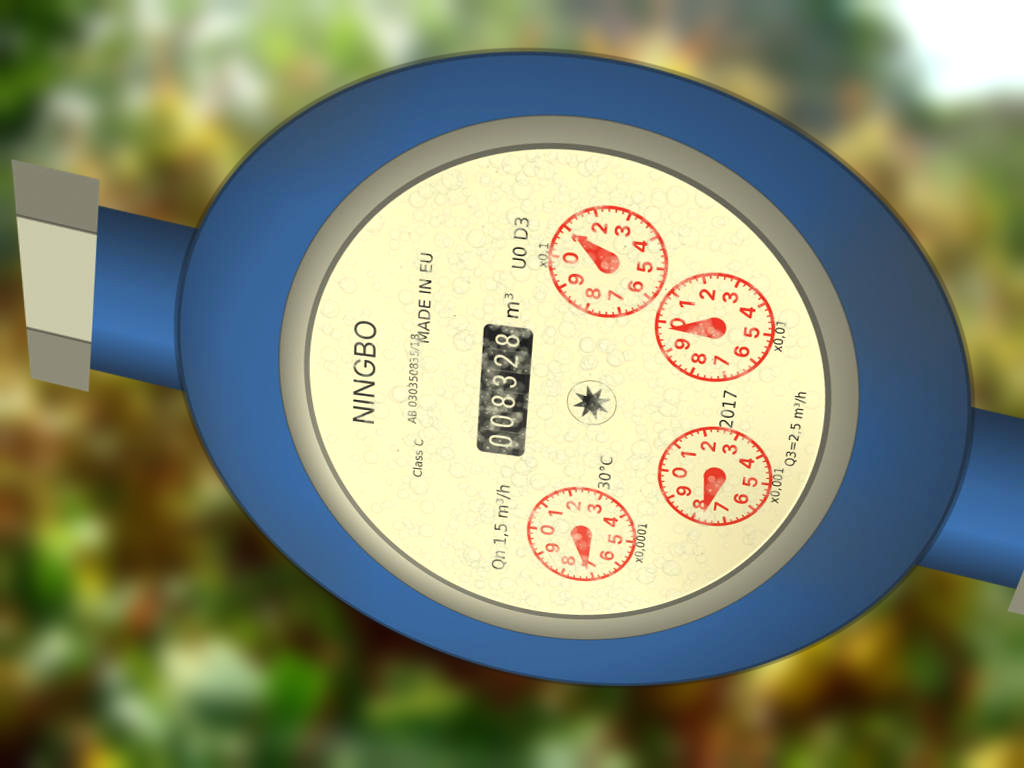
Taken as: 8328.0977,m³
